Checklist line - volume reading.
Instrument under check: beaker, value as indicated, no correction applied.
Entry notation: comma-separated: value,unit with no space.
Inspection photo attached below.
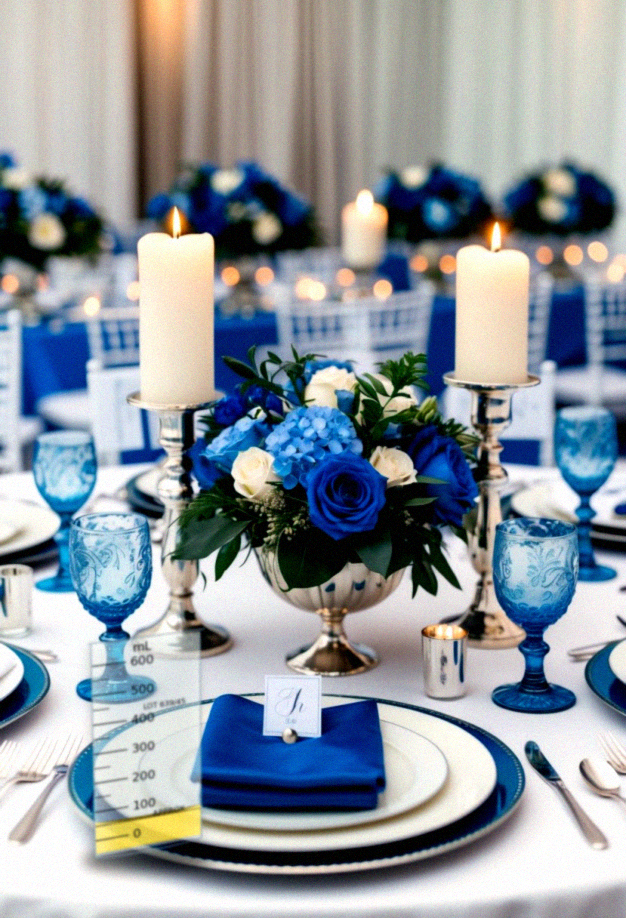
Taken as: 50,mL
